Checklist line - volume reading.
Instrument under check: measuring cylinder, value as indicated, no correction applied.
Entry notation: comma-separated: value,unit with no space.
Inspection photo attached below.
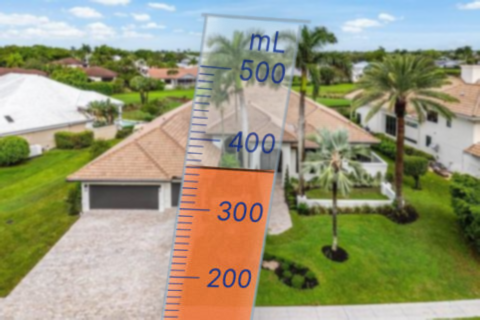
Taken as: 360,mL
